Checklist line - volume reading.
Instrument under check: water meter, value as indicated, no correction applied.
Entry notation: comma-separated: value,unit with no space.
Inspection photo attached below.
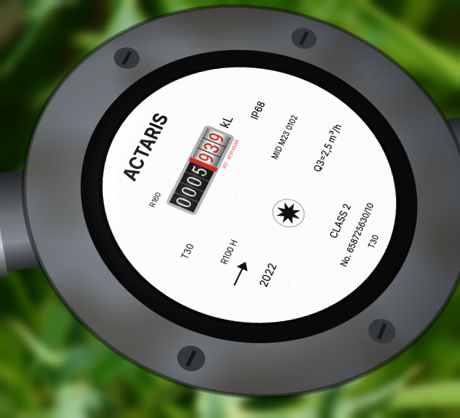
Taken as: 5.939,kL
